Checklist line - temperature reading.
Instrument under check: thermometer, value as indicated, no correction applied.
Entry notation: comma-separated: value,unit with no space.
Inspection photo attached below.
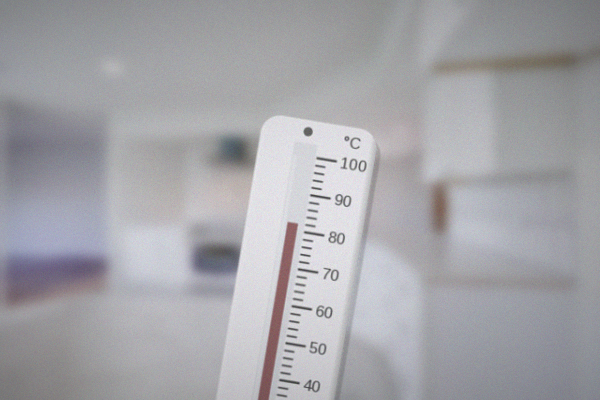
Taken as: 82,°C
